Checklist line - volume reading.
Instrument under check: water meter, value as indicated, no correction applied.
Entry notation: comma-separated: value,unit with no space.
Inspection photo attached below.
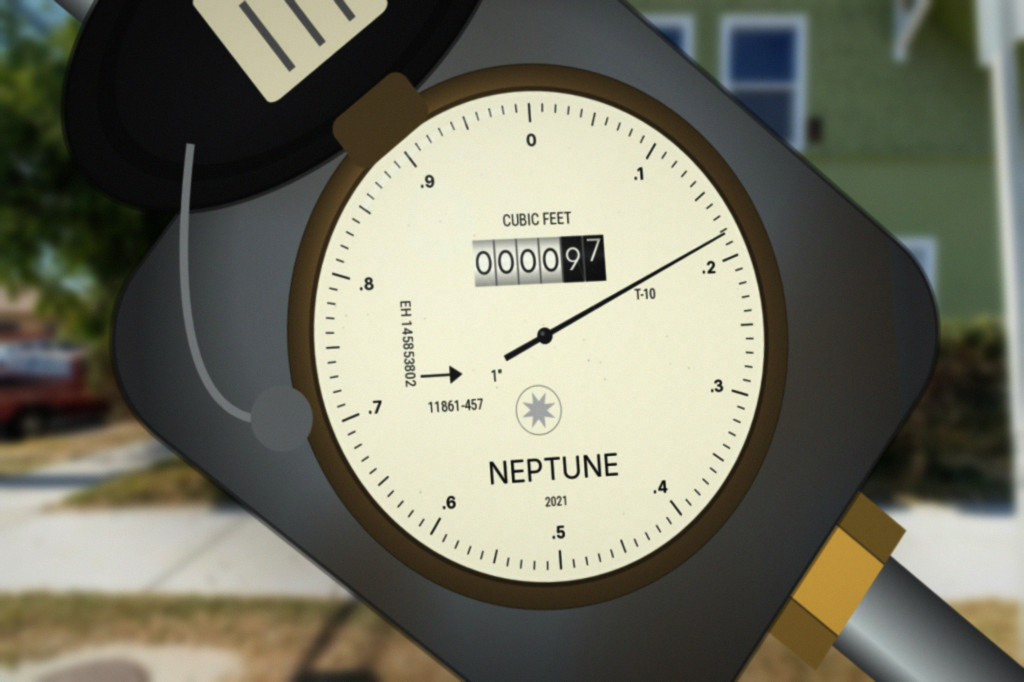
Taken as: 97.18,ft³
